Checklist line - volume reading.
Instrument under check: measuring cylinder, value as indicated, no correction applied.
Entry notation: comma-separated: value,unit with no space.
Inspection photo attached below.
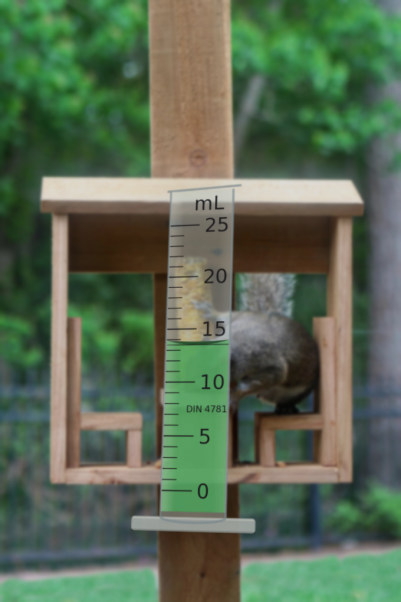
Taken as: 13.5,mL
